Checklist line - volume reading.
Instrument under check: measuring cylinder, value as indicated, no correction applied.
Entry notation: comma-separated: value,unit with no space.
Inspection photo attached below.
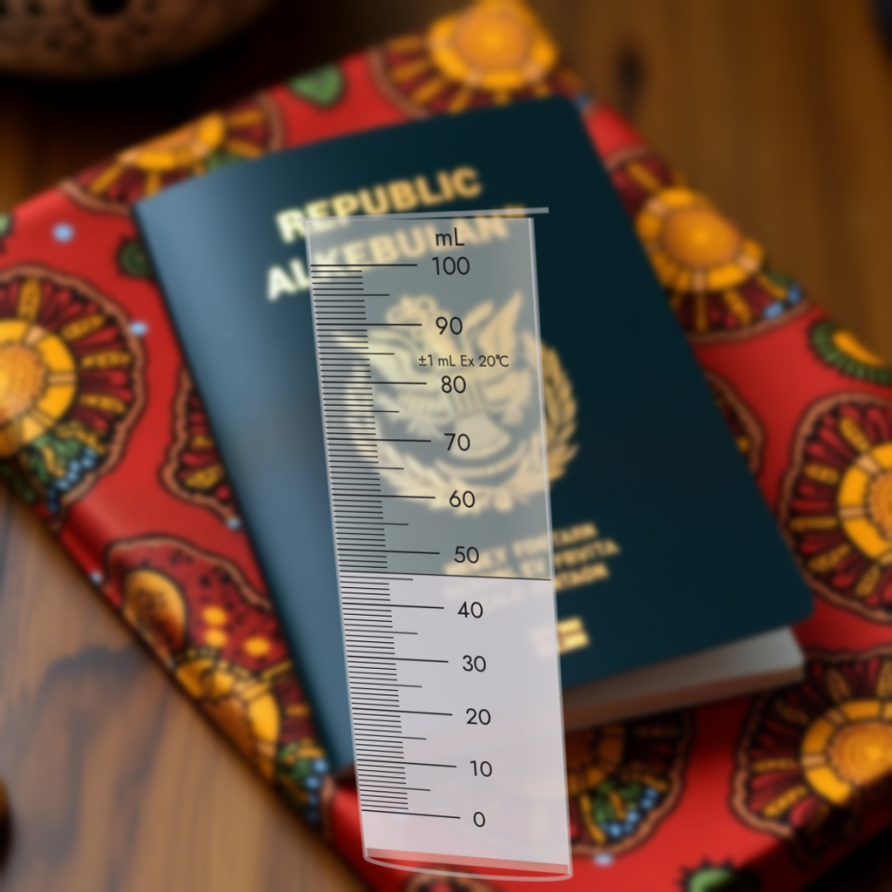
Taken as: 46,mL
